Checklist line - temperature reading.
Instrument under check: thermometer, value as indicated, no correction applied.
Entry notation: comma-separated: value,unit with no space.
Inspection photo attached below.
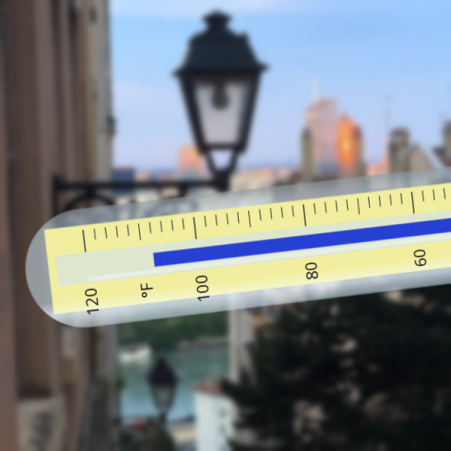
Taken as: 108,°F
